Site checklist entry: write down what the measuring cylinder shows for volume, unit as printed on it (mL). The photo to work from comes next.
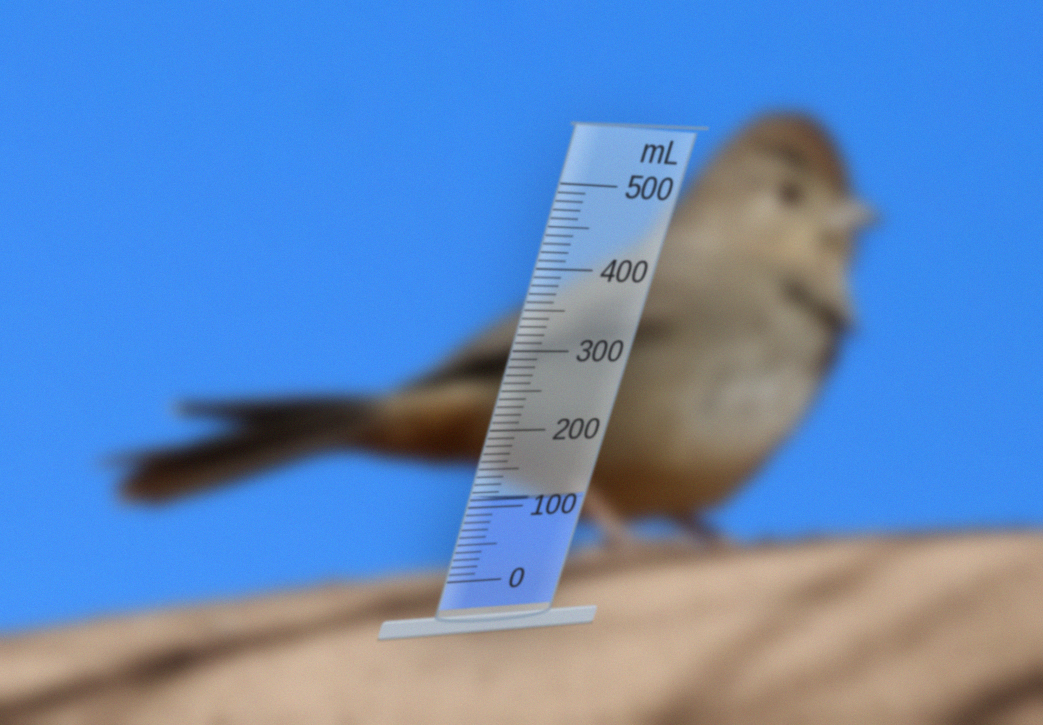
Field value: 110 mL
